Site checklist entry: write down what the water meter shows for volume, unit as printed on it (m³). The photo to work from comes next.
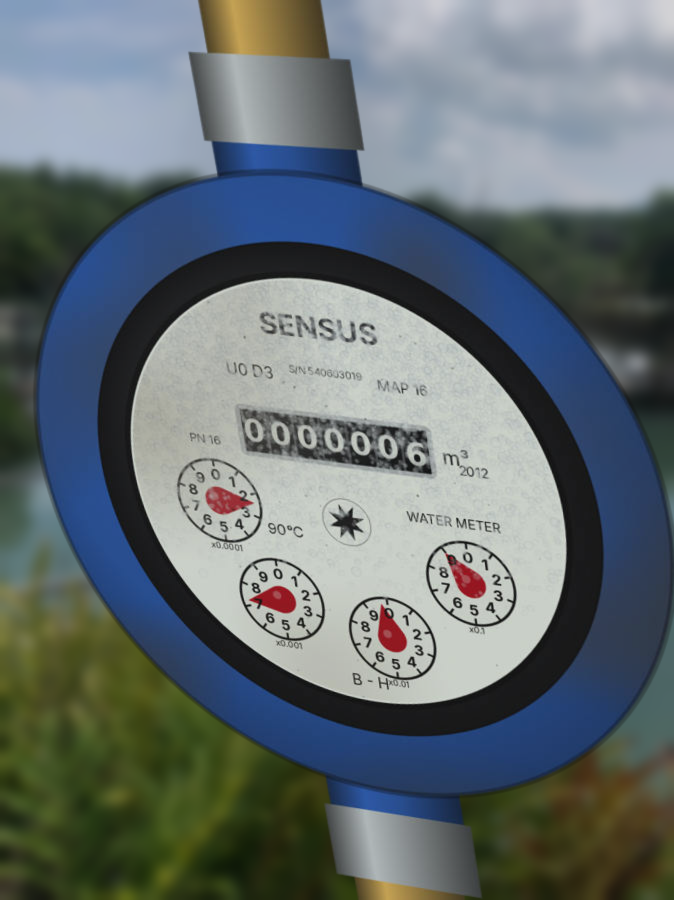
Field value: 5.8972 m³
